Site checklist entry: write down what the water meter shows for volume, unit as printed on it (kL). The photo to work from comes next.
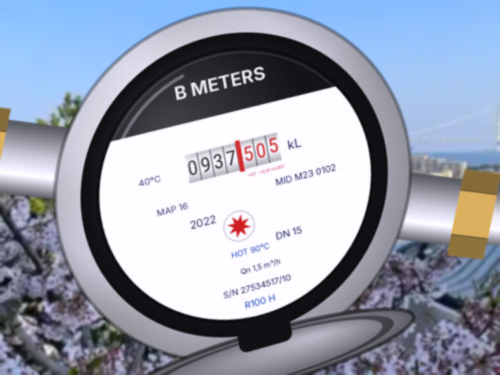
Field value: 937.505 kL
